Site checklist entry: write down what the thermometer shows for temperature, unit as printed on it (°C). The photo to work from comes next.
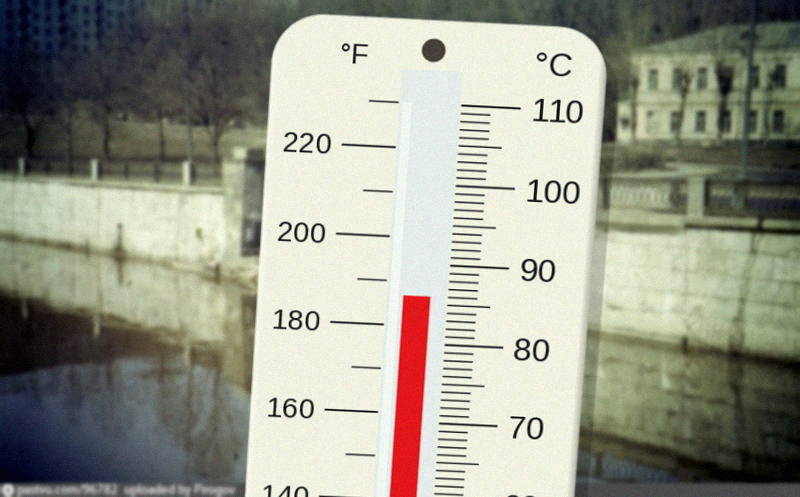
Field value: 86 °C
